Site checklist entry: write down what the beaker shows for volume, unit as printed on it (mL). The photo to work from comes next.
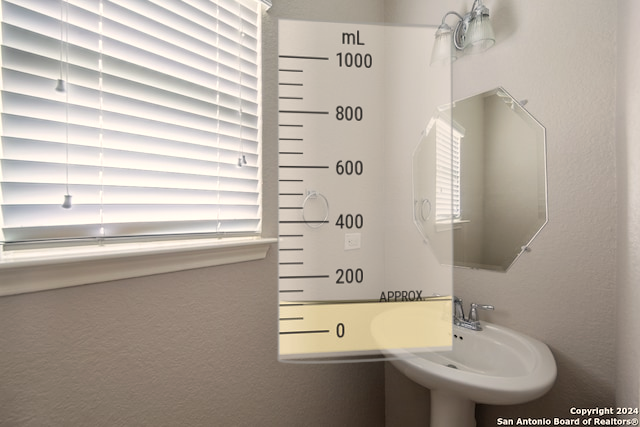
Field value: 100 mL
